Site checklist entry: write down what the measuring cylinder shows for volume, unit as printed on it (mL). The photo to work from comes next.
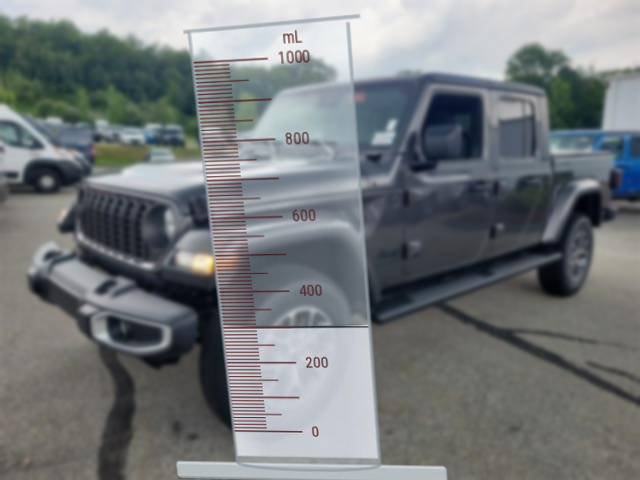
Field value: 300 mL
